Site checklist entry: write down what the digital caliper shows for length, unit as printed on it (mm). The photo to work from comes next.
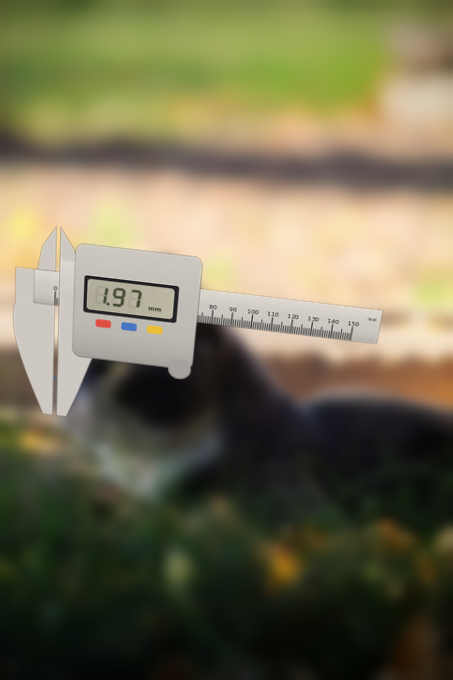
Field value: 1.97 mm
